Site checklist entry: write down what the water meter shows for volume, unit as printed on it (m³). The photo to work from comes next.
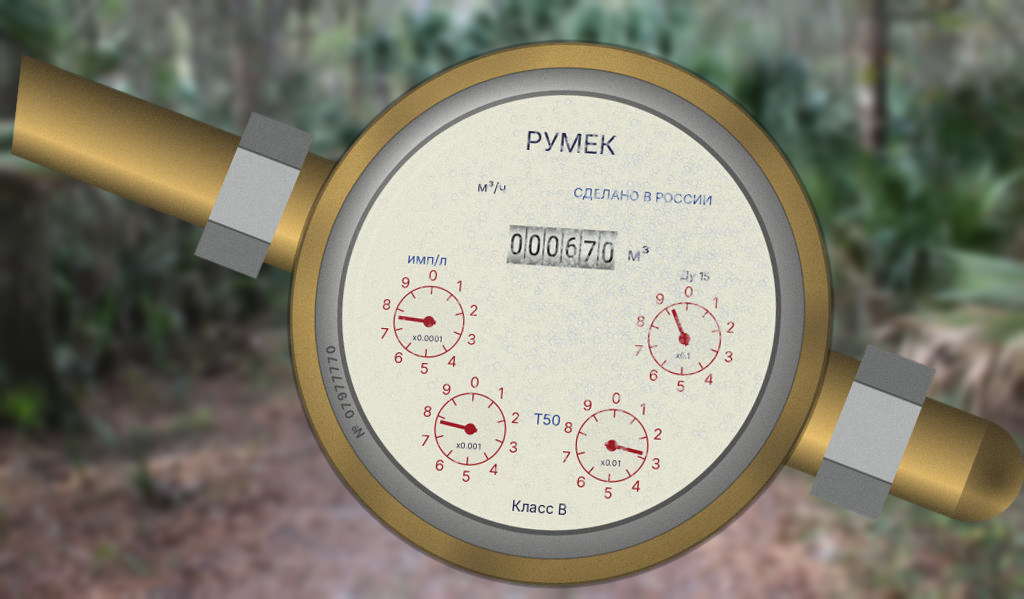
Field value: 669.9277 m³
